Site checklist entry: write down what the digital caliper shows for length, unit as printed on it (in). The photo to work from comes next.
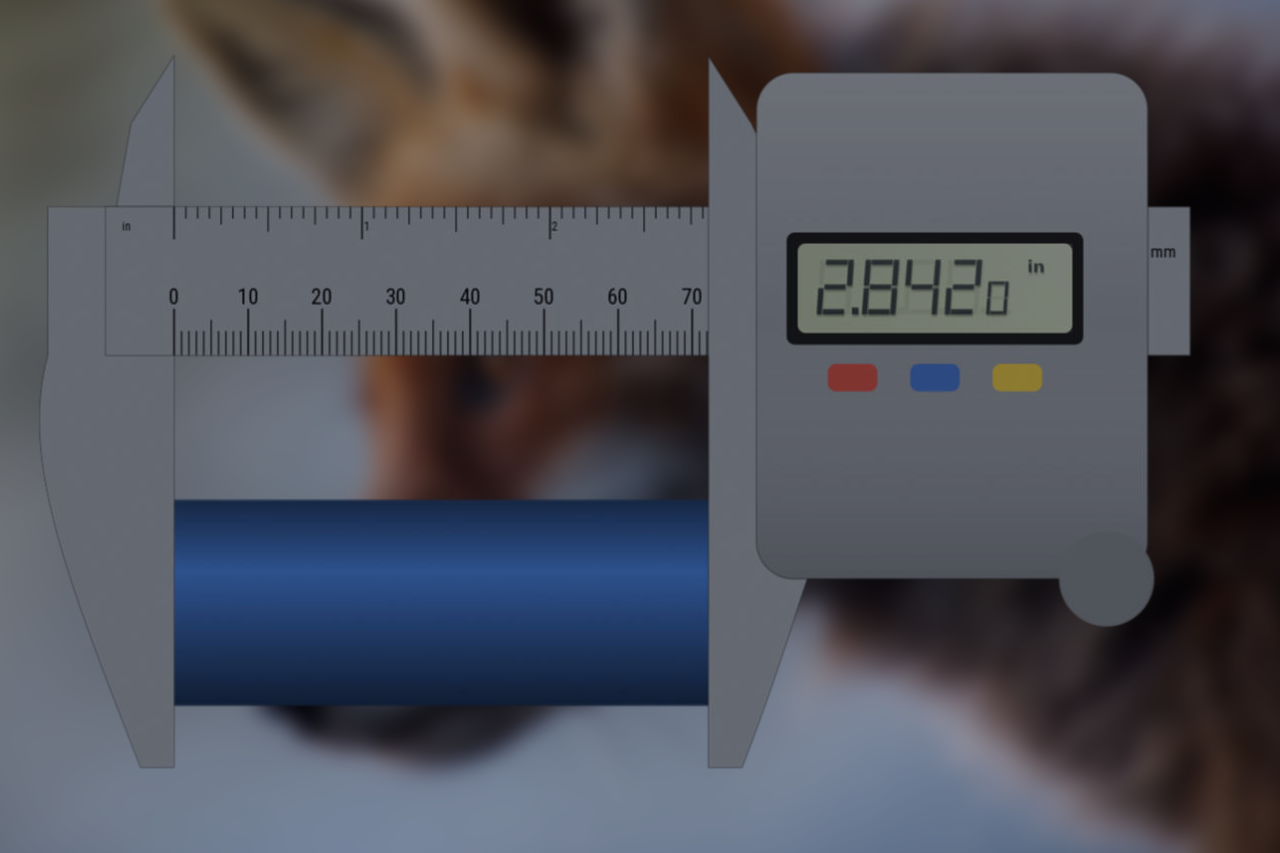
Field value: 2.8420 in
